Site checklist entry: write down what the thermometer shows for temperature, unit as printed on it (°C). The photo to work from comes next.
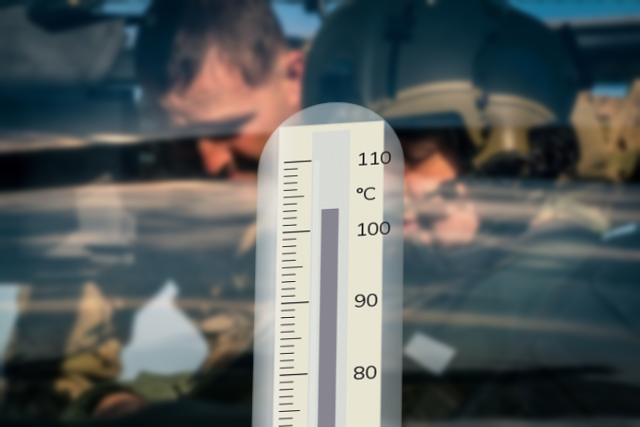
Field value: 103 °C
